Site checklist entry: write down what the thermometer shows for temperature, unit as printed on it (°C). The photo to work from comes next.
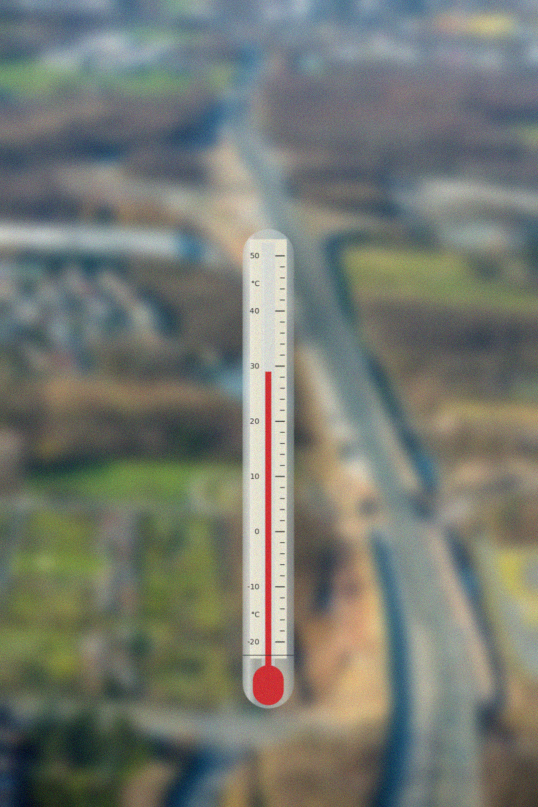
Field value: 29 °C
